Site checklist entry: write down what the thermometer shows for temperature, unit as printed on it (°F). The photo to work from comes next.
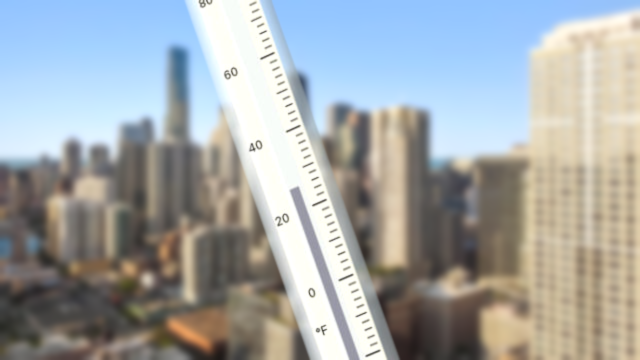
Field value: 26 °F
